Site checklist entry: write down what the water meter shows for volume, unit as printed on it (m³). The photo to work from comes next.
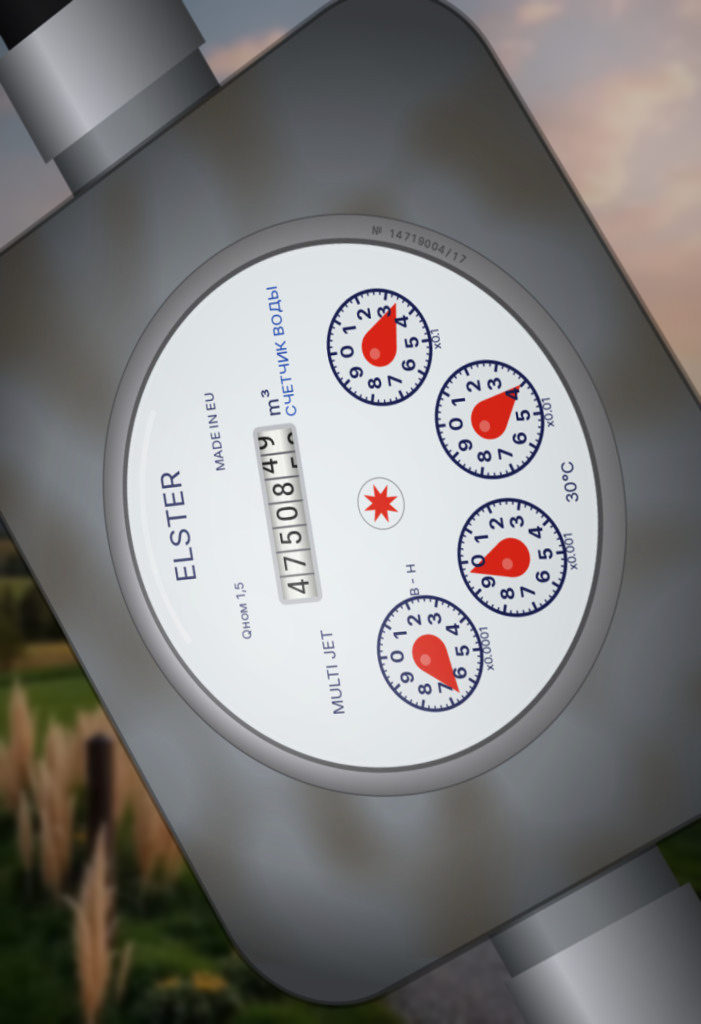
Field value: 4750849.3396 m³
